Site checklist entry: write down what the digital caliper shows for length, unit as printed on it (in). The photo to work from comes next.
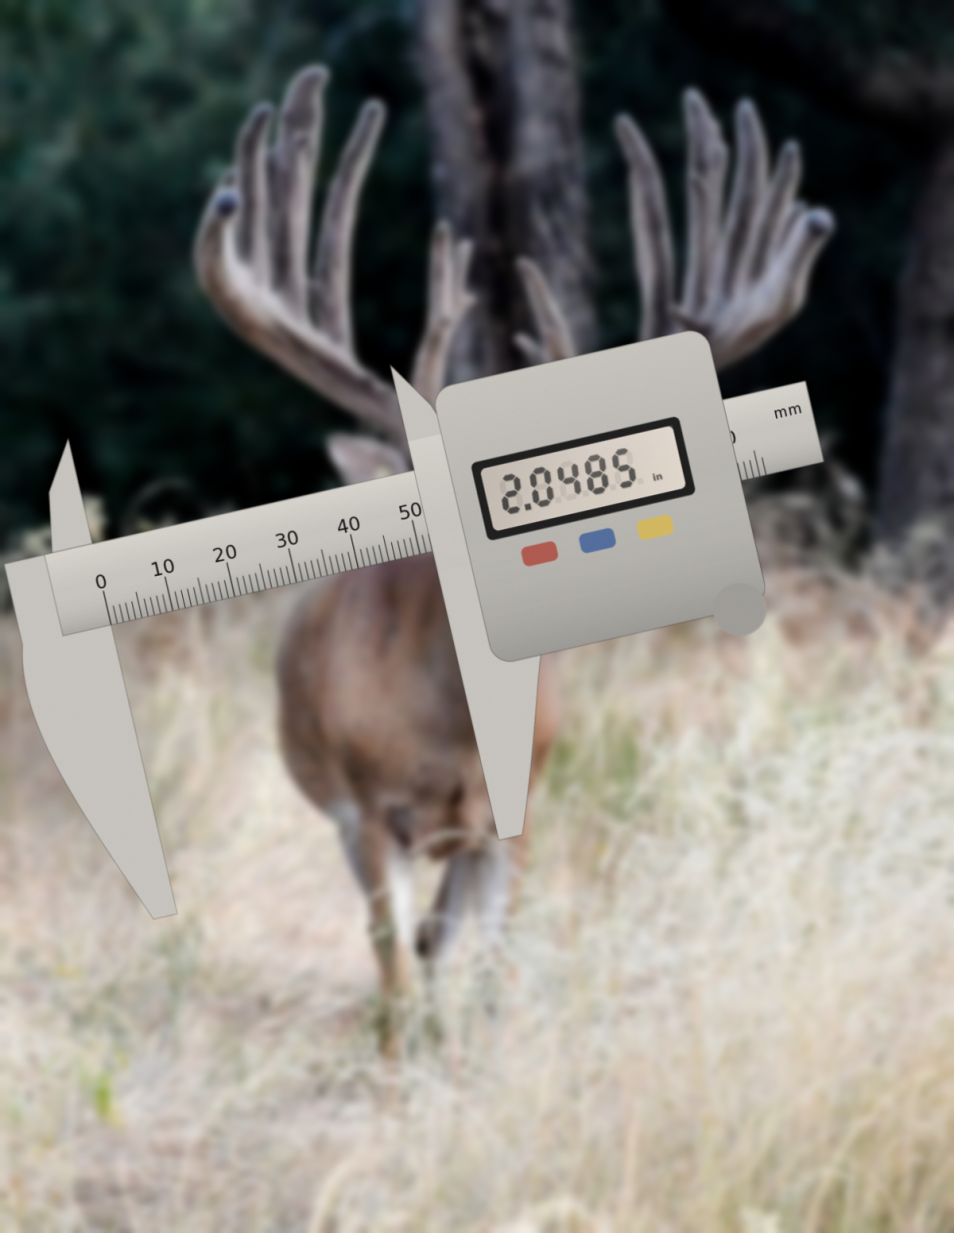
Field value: 2.0485 in
